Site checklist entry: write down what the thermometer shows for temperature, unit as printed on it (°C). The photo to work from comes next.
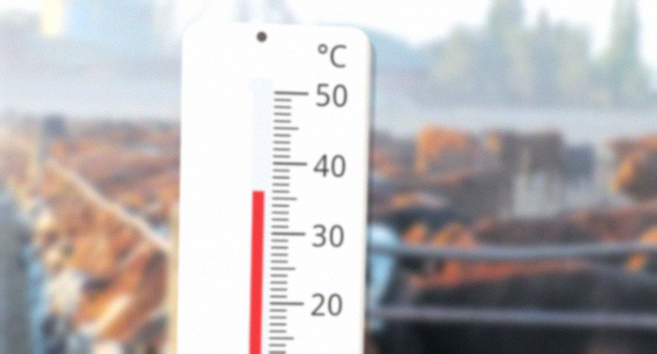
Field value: 36 °C
